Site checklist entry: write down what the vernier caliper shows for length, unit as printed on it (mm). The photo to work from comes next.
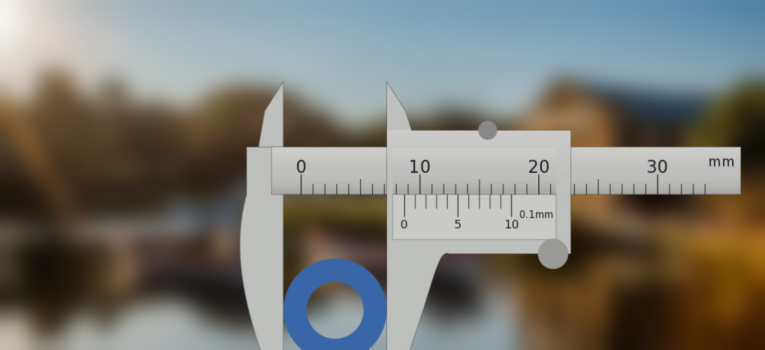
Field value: 8.7 mm
